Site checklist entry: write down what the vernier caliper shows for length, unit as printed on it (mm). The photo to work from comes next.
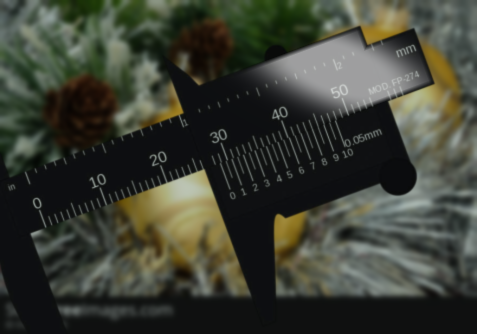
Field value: 28.8 mm
